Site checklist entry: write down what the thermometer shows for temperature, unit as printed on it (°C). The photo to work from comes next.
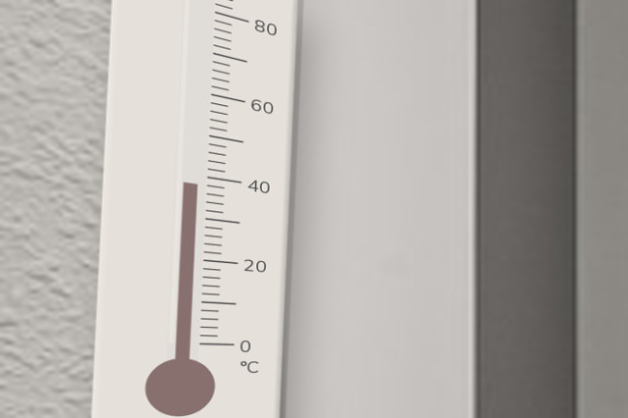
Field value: 38 °C
